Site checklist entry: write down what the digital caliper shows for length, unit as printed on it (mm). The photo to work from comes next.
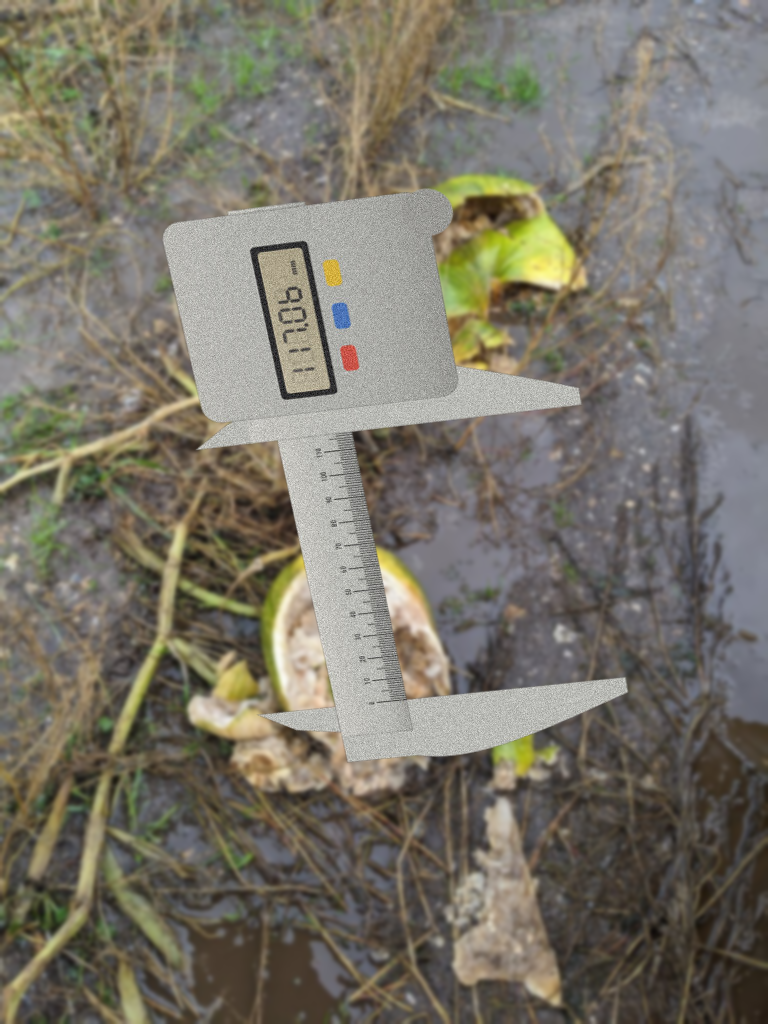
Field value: 117.06 mm
